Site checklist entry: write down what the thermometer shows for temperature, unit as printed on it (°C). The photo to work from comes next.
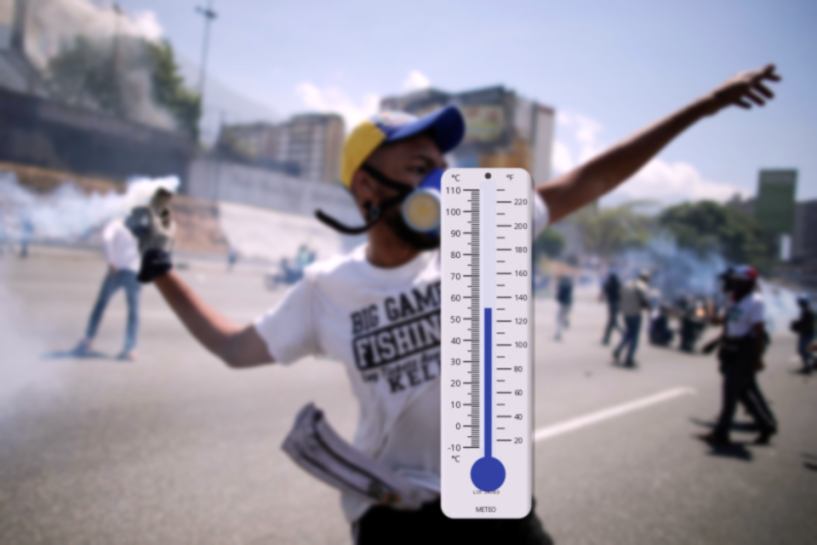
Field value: 55 °C
